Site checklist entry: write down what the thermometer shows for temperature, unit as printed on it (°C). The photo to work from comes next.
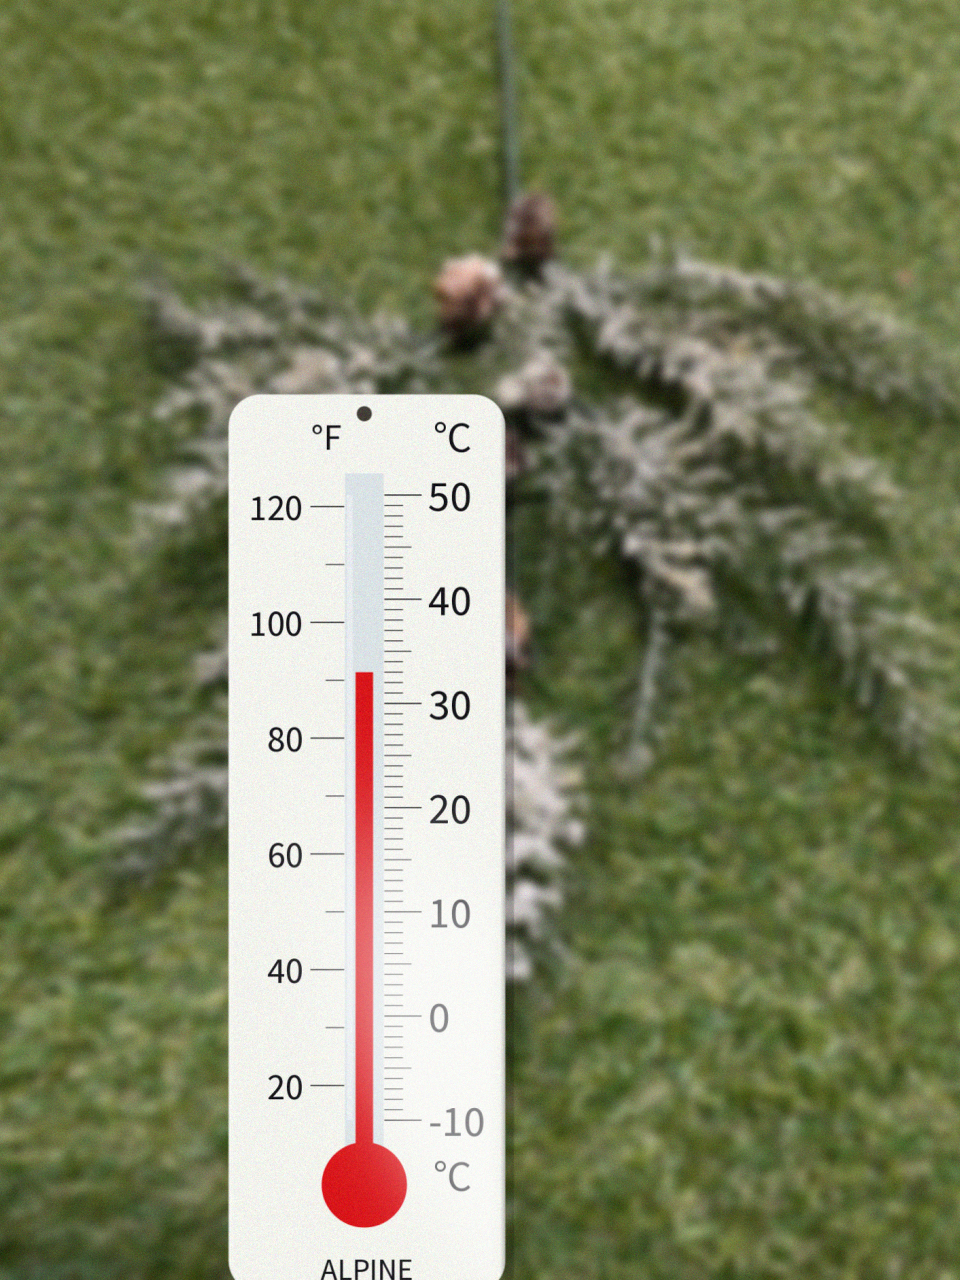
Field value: 33 °C
